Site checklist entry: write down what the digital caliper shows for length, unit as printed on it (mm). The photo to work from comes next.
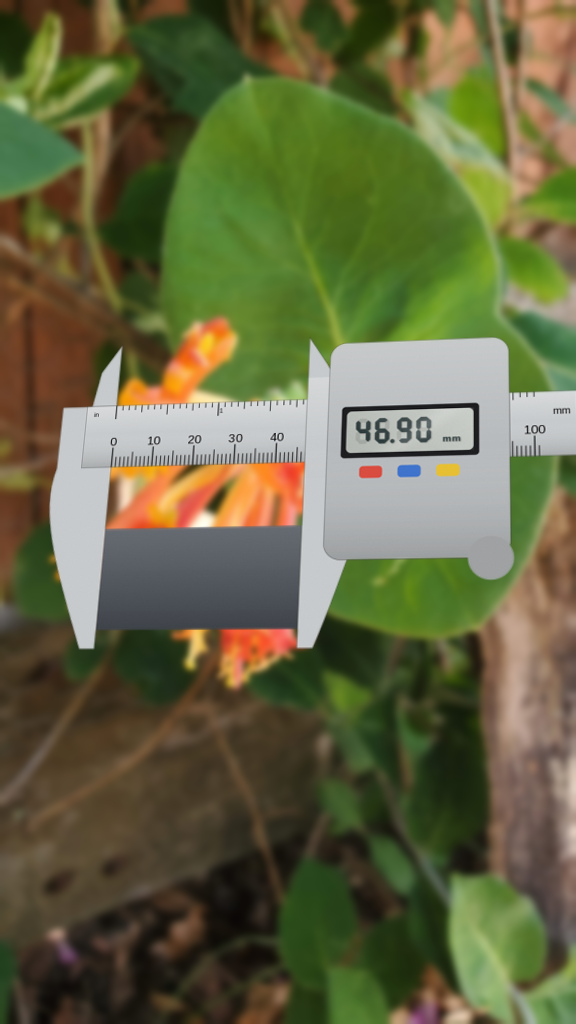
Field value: 46.90 mm
